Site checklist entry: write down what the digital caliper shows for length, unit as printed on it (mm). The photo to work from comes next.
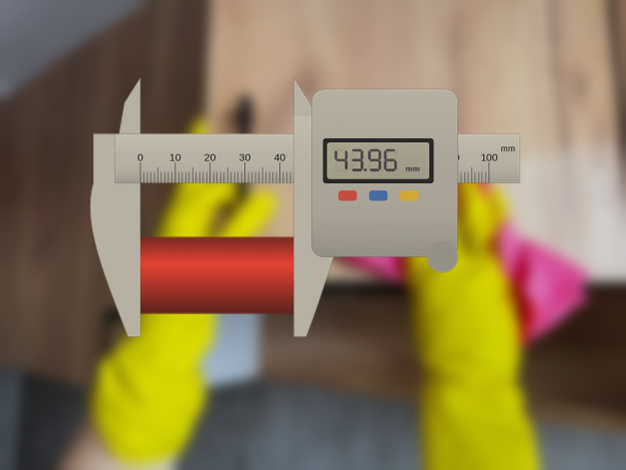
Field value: 43.96 mm
